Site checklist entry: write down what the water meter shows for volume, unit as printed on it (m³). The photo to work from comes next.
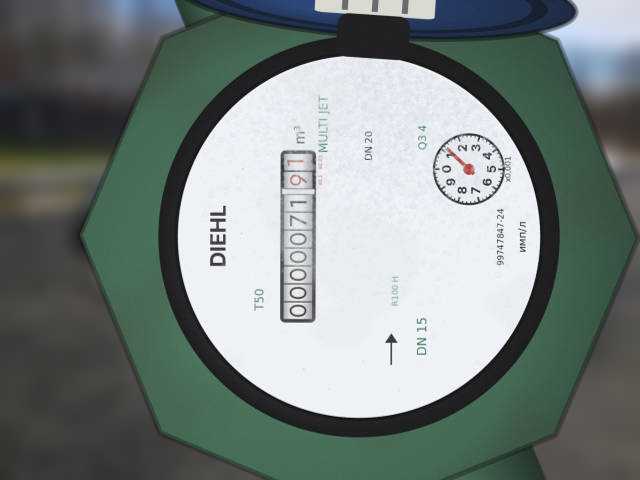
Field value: 71.911 m³
